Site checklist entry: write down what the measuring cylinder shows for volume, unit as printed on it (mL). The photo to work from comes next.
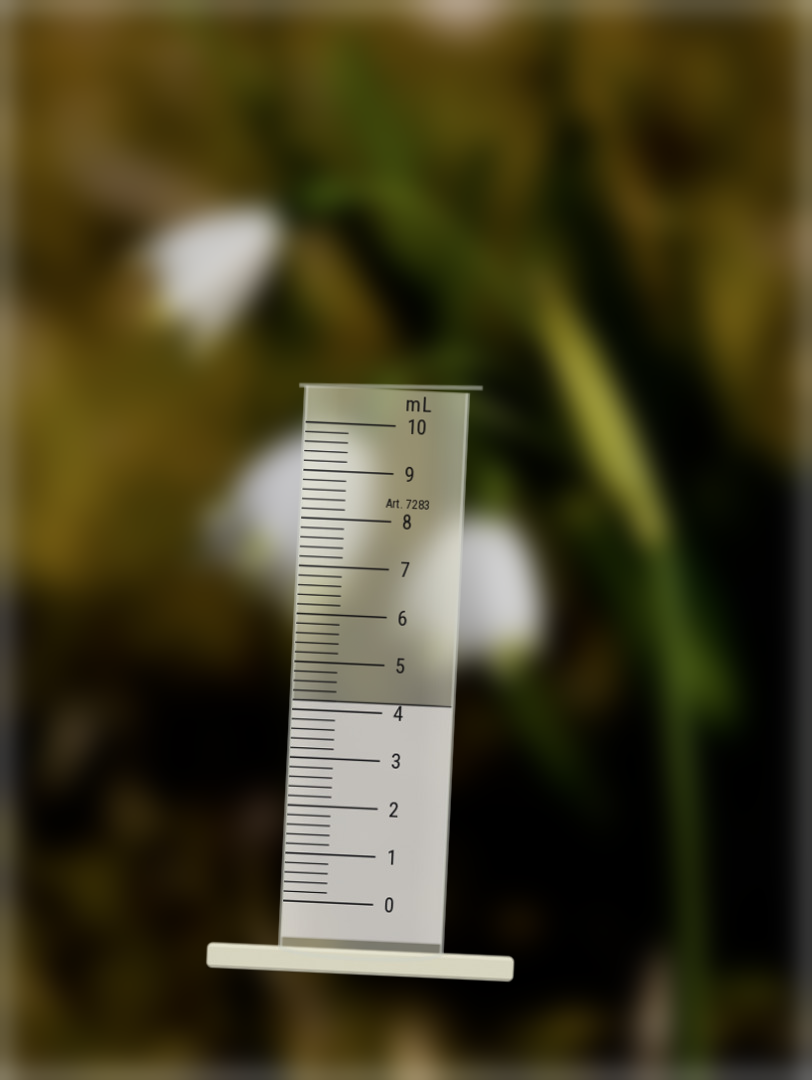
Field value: 4.2 mL
